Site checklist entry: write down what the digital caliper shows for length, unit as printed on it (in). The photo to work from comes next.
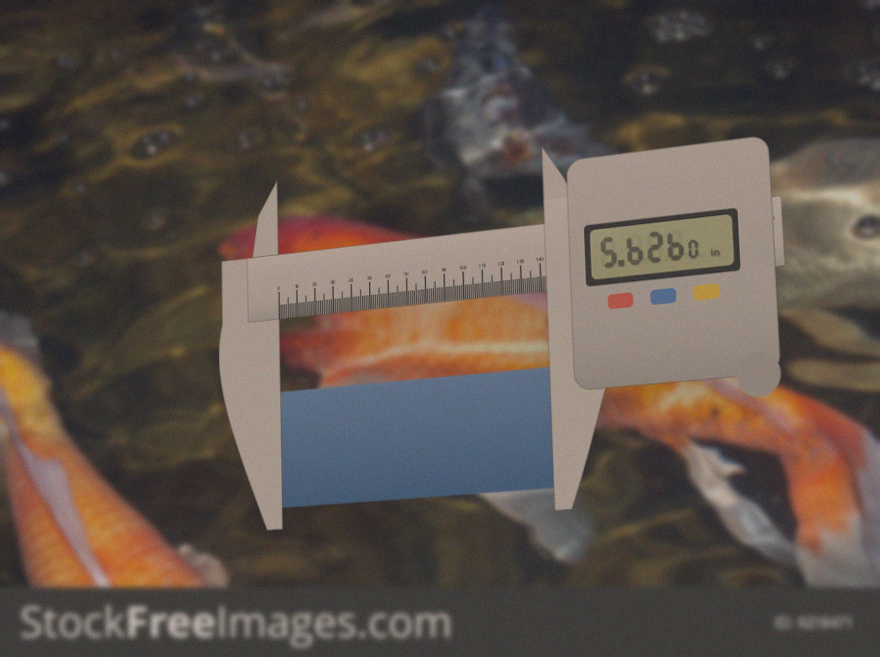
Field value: 5.6260 in
